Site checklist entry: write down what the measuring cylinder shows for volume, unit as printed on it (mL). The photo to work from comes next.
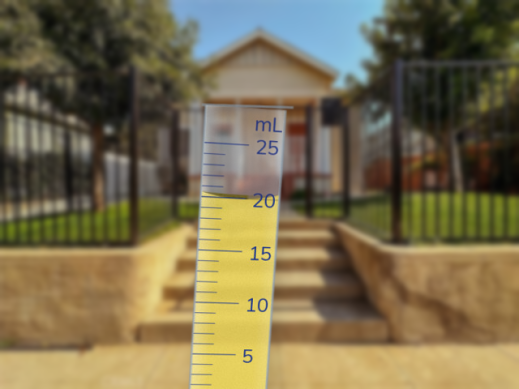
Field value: 20 mL
